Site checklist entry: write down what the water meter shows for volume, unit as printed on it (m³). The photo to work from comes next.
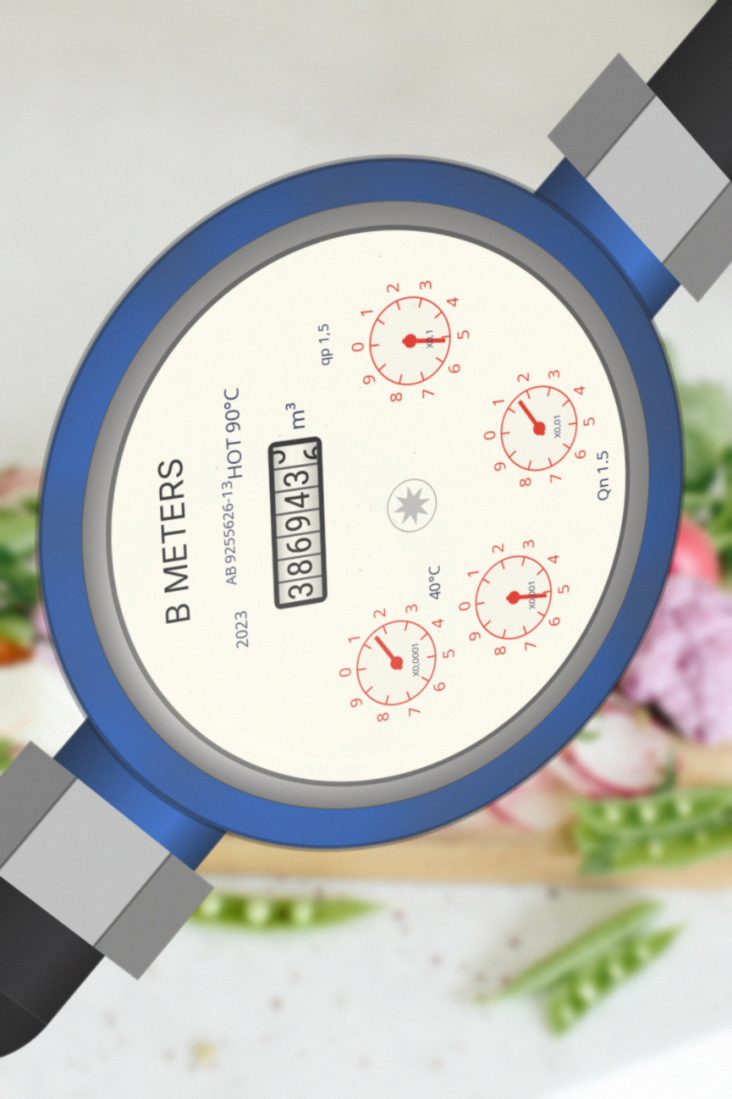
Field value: 3869435.5151 m³
